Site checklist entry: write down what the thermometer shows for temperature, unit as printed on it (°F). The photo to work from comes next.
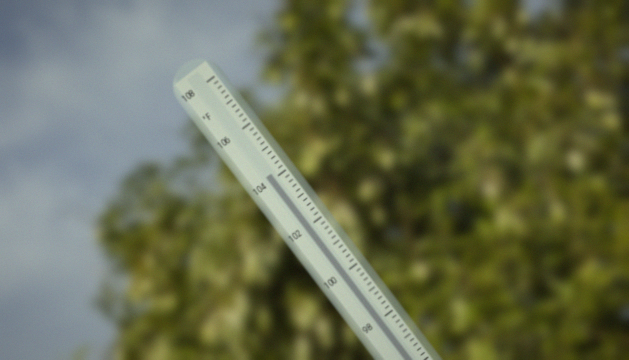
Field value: 104.2 °F
